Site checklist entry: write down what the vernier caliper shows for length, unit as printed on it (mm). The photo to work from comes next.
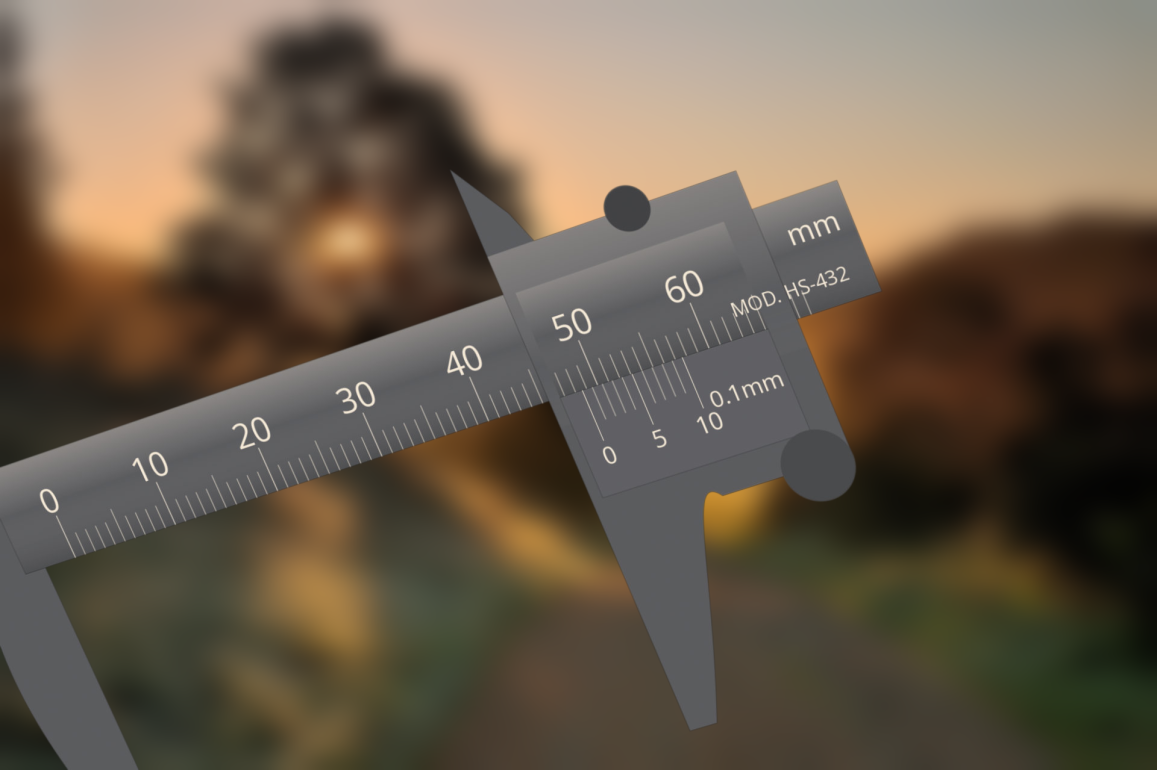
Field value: 48.6 mm
